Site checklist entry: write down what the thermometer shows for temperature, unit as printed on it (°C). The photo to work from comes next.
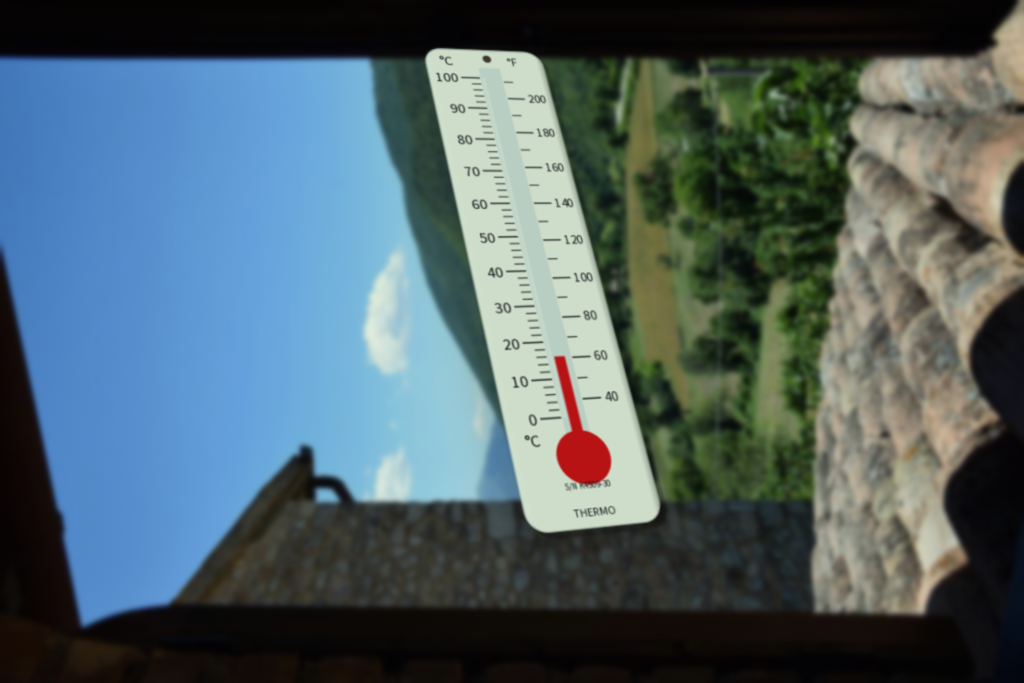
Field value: 16 °C
